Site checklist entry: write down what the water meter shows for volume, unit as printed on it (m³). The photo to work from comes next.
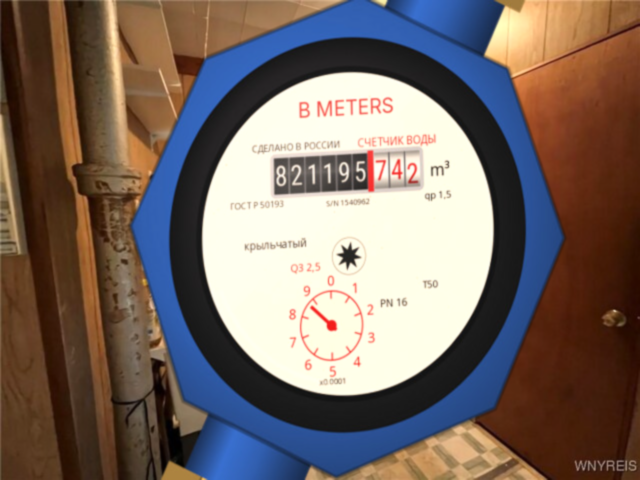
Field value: 821195.7418 m³
